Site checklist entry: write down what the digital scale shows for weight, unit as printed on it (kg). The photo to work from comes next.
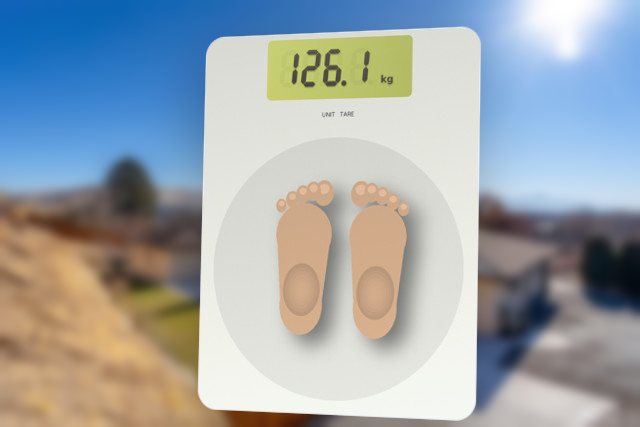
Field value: 126.1 kg
